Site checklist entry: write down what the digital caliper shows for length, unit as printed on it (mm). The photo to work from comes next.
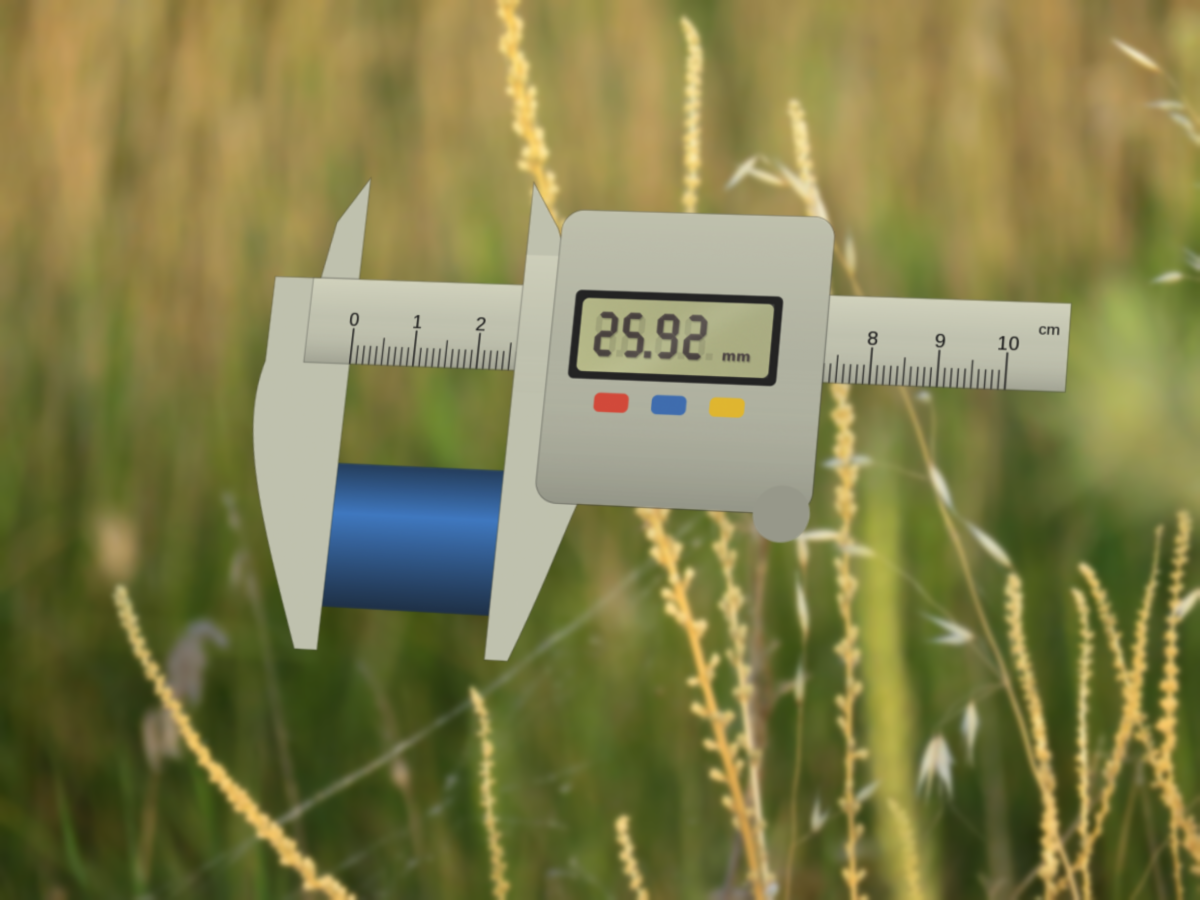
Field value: 25.92 mm
